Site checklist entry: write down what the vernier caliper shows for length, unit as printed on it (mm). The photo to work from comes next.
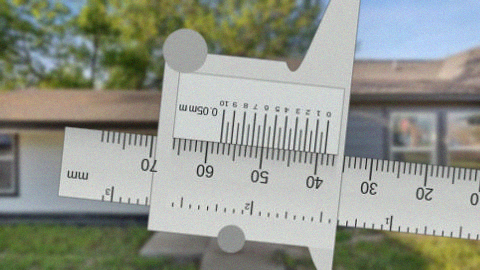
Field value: 38.6 mm
